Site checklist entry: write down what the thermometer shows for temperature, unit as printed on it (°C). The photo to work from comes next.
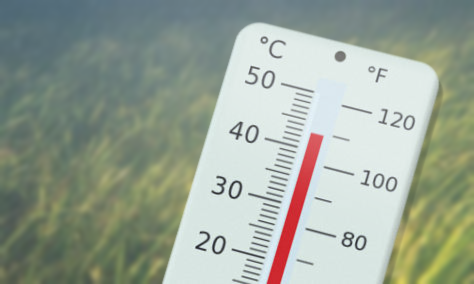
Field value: 43 °C
